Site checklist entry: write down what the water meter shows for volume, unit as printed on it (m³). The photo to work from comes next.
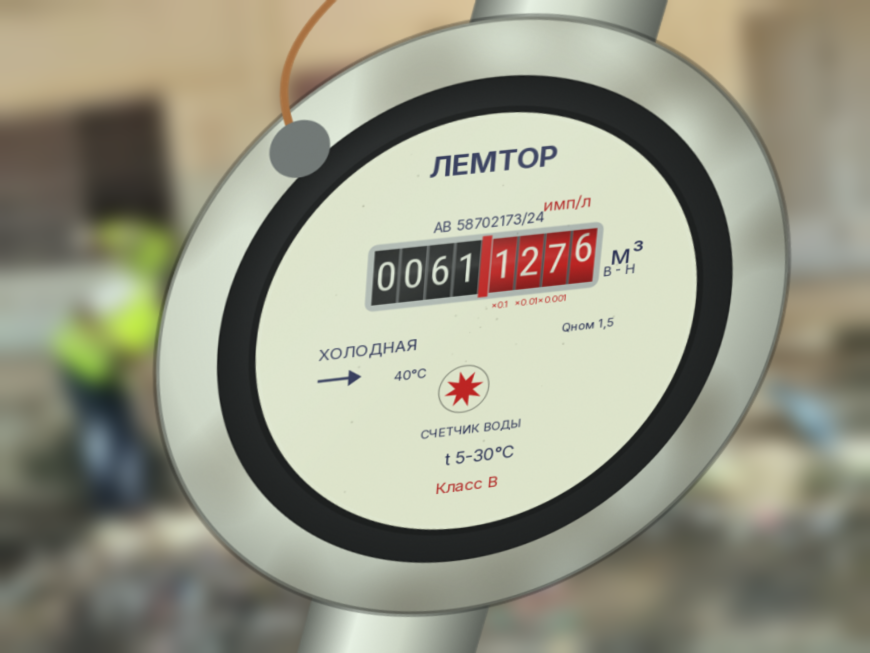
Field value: 61.1276 m³
